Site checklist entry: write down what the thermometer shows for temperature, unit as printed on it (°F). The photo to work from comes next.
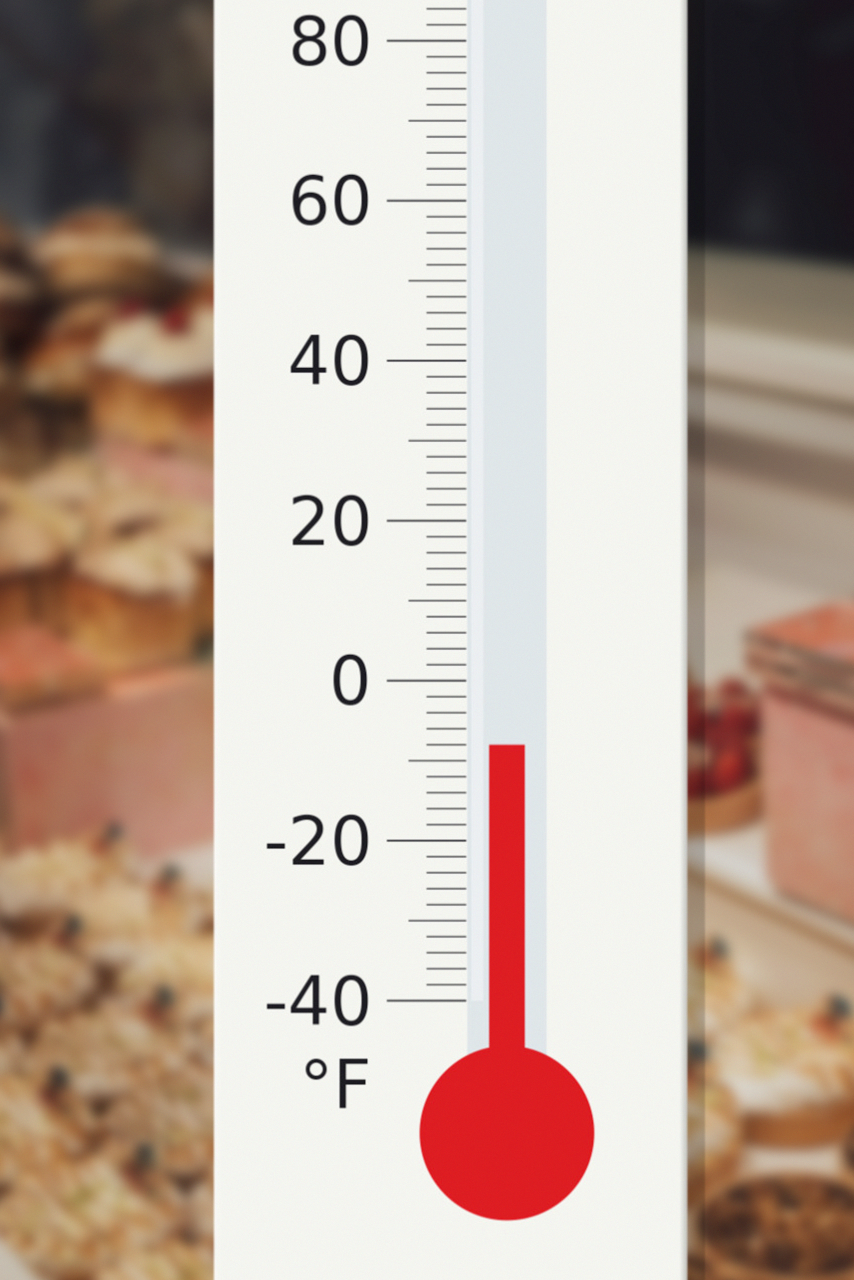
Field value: -8 °F
